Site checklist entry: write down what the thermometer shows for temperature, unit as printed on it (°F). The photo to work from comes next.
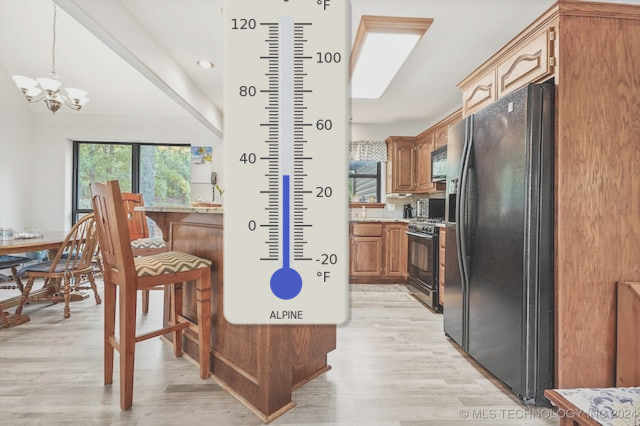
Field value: 30 °F
